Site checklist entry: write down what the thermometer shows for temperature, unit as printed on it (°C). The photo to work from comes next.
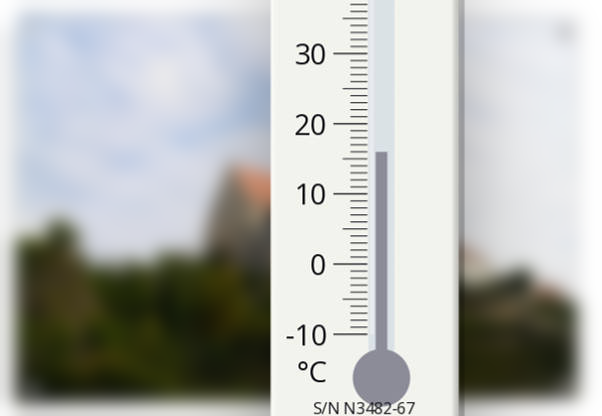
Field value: 16 °C
